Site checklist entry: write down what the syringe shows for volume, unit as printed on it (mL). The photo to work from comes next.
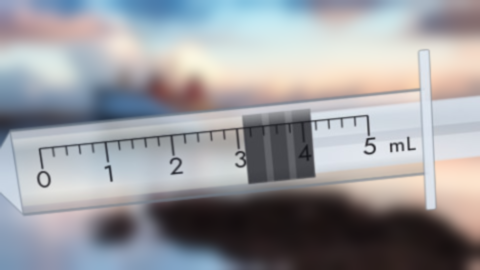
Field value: 3.1 mL
